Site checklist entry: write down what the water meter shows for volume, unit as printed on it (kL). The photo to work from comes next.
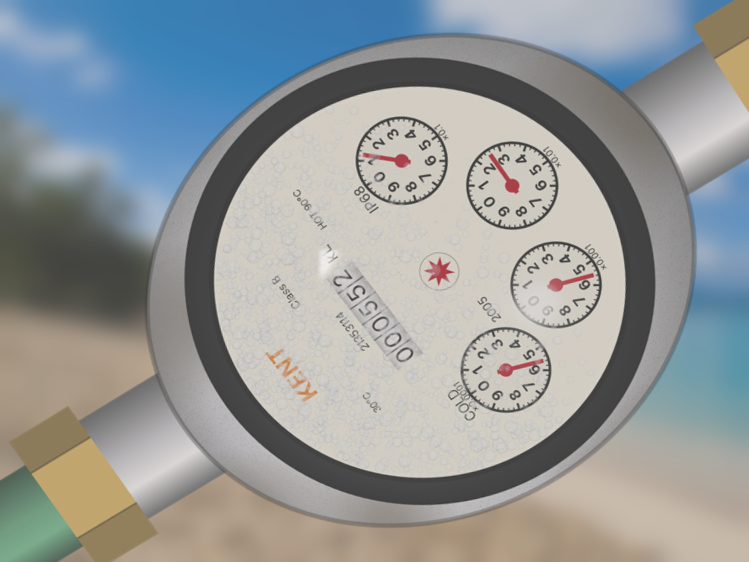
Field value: 552.1255 kL
